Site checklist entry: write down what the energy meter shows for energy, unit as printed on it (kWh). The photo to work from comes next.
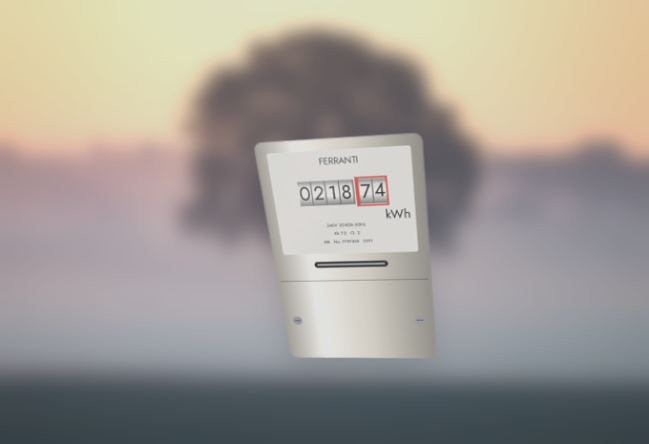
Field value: 218.74 kWh
